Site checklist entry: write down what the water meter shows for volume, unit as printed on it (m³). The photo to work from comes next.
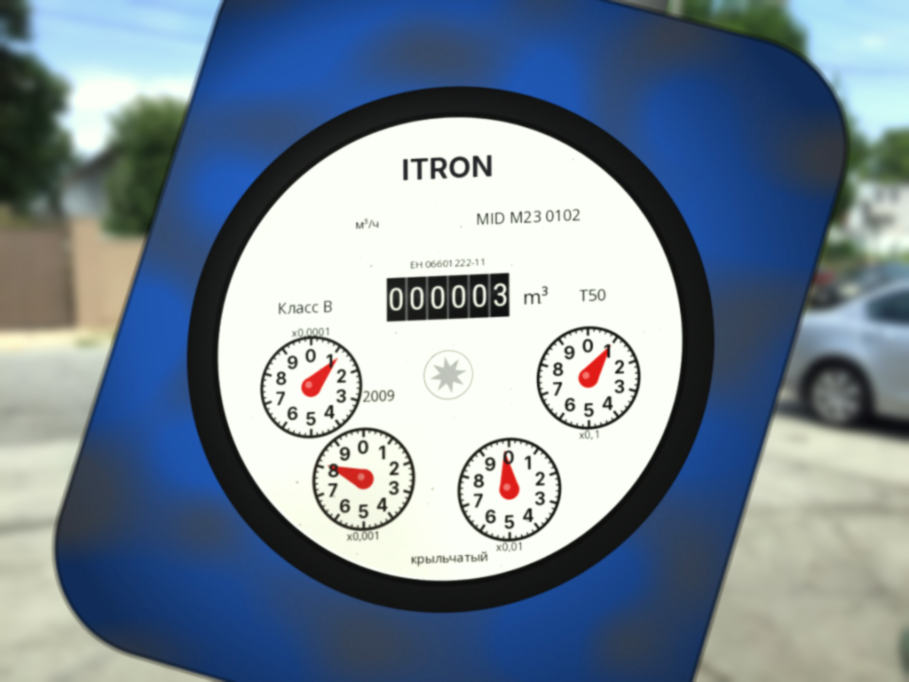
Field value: 3.0981 m³
